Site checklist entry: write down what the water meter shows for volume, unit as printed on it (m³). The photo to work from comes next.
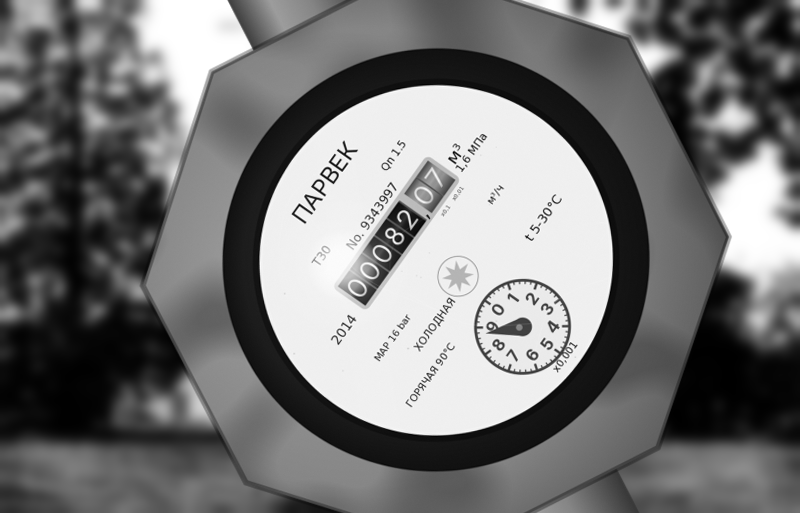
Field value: 82.078 m³
